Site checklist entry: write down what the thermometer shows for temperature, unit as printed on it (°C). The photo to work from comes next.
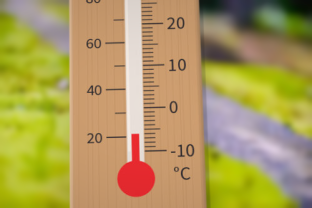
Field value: -6 °C
